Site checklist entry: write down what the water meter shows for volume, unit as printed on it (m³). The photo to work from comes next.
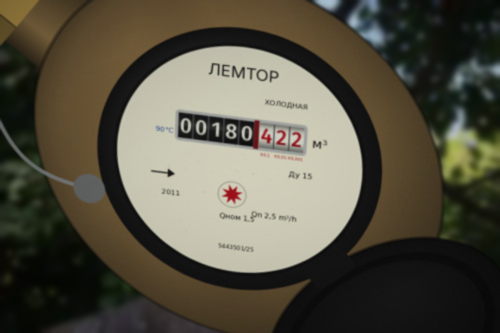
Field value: 180.422 m³
